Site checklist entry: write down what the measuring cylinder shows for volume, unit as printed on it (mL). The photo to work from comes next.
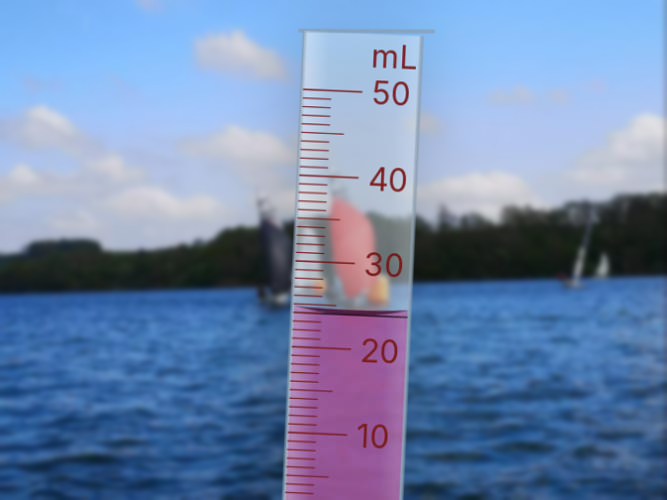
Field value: 24 mL
